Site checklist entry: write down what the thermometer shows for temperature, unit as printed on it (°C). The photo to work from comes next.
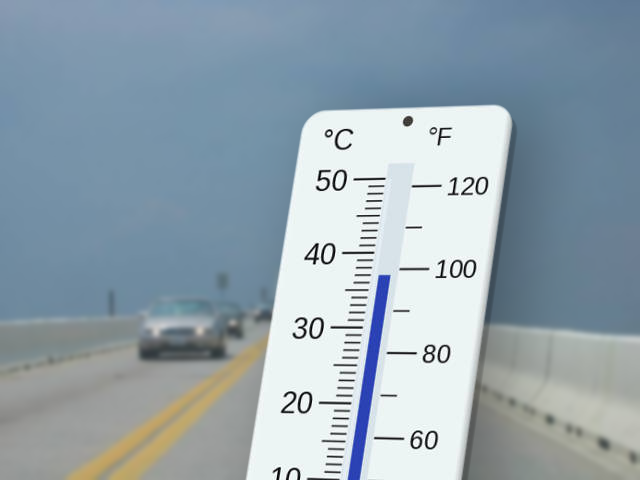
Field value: 37 °C
